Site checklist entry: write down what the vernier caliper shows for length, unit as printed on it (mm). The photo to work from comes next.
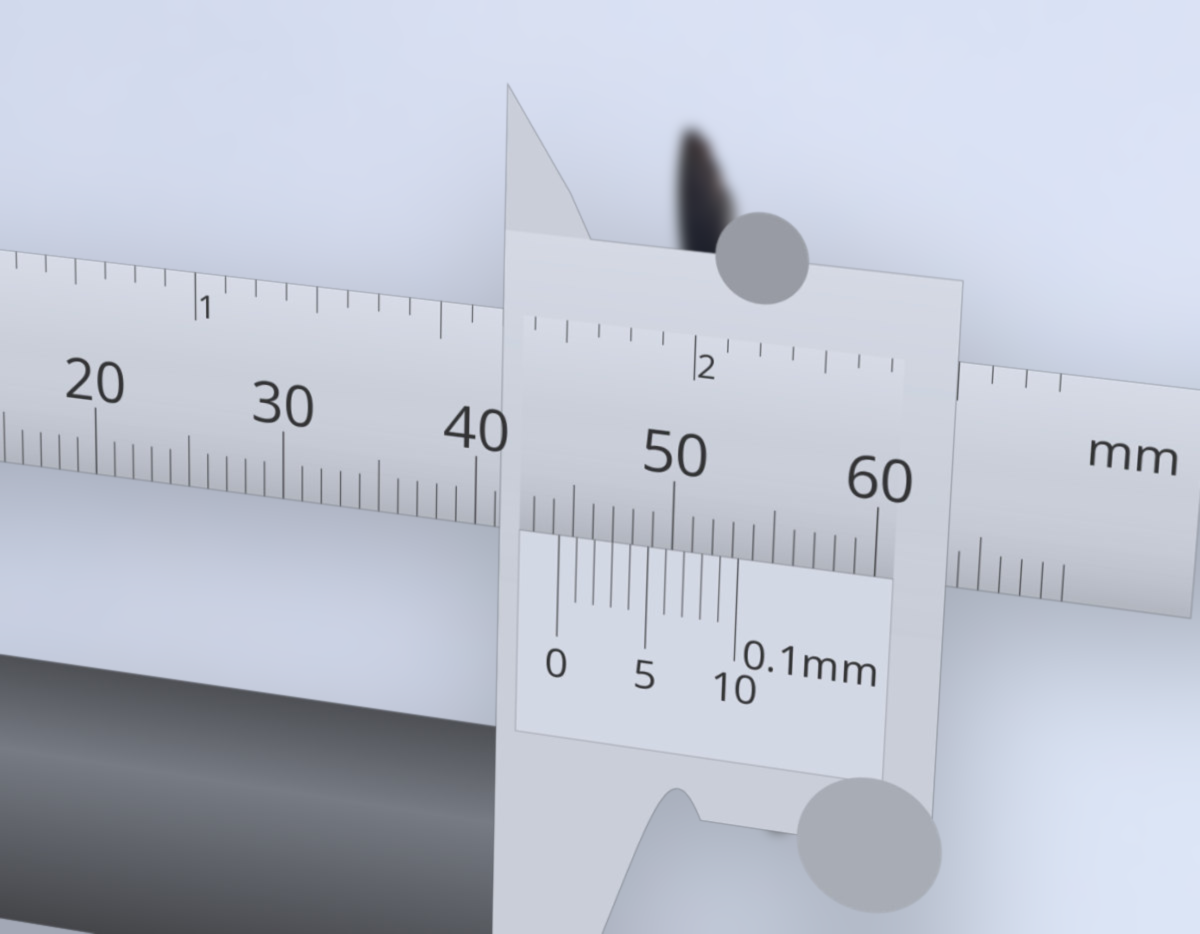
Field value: 44.3 mm
